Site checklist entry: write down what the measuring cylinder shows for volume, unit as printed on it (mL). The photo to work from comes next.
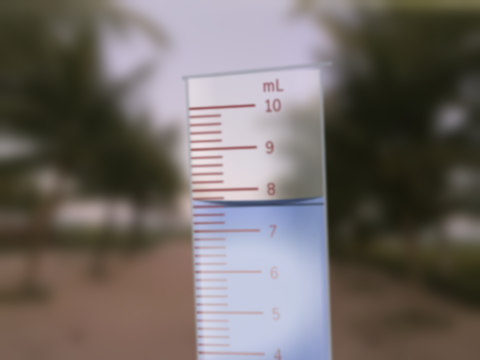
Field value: 7.6 mL
